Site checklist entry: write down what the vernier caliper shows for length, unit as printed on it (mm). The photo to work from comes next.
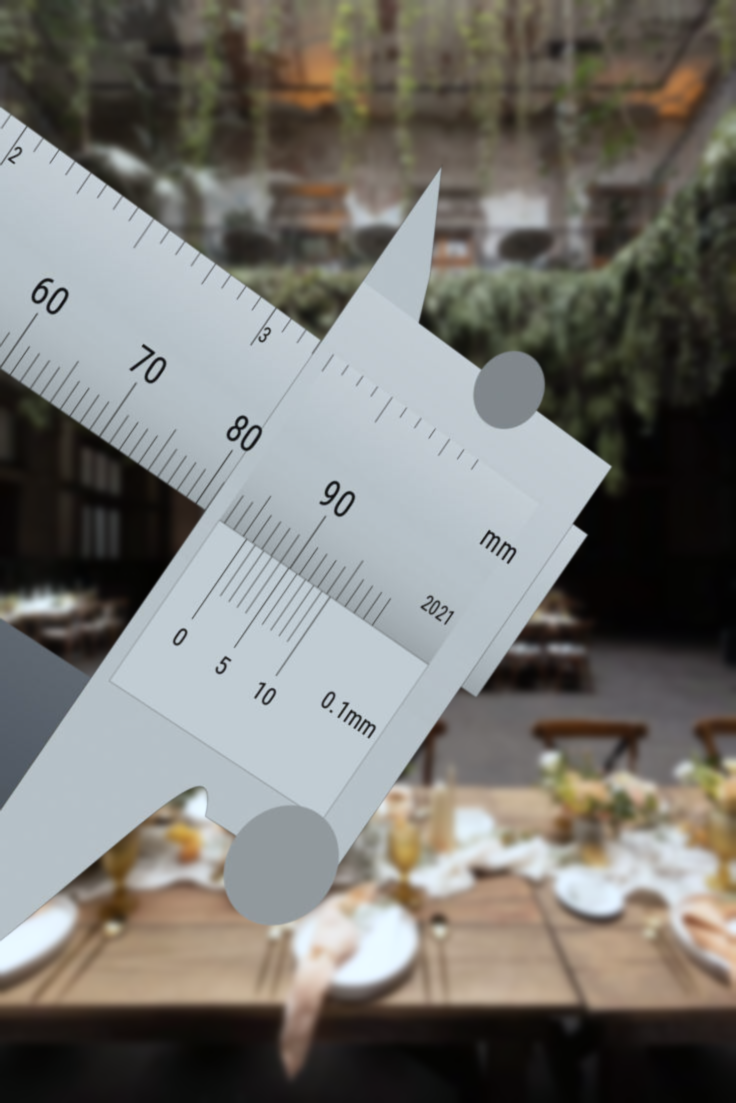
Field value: 85.4 mm
